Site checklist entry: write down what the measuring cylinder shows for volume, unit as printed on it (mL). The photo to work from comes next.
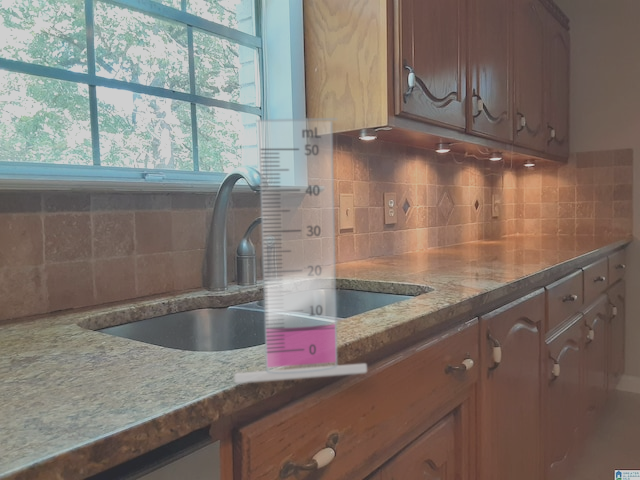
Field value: 5 mL
